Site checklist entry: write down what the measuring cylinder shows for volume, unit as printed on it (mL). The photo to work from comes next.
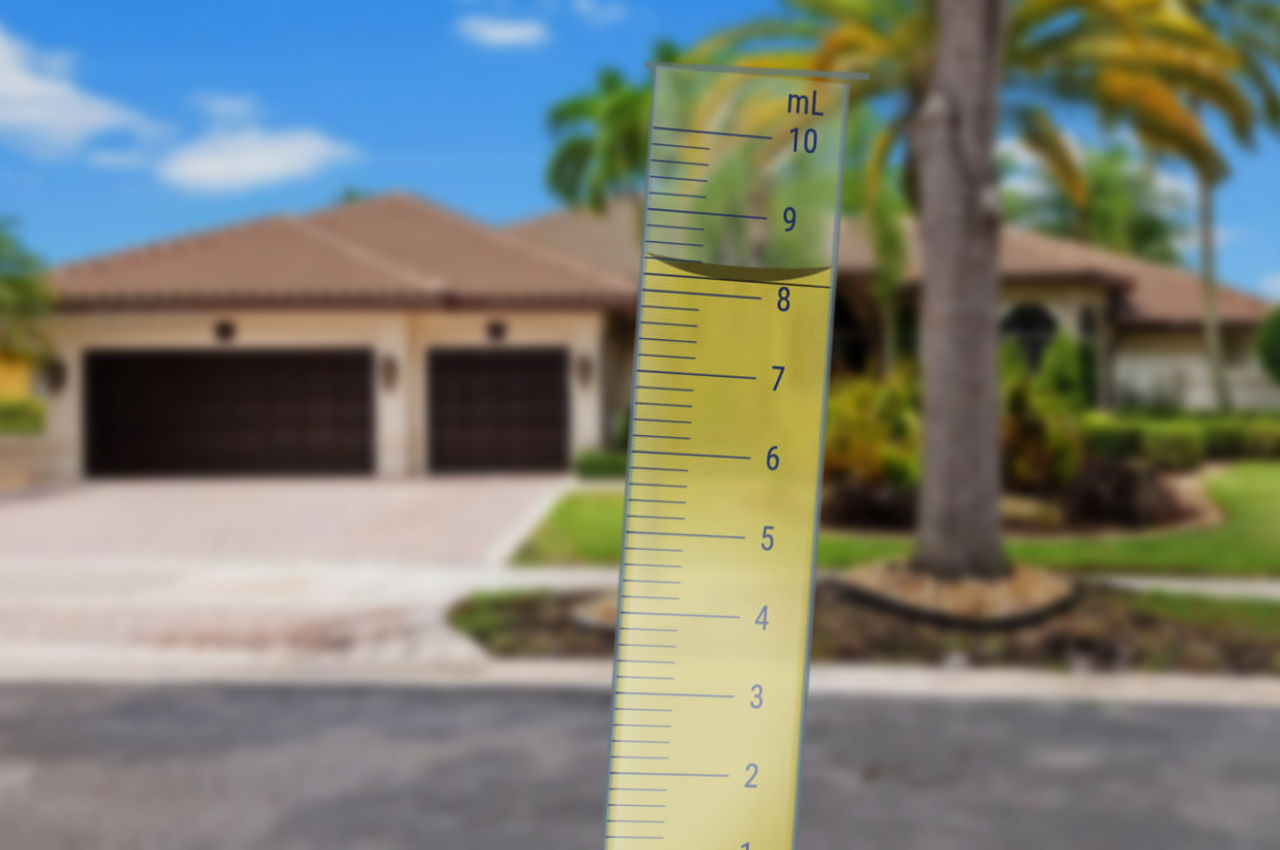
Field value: 8.2 mL
